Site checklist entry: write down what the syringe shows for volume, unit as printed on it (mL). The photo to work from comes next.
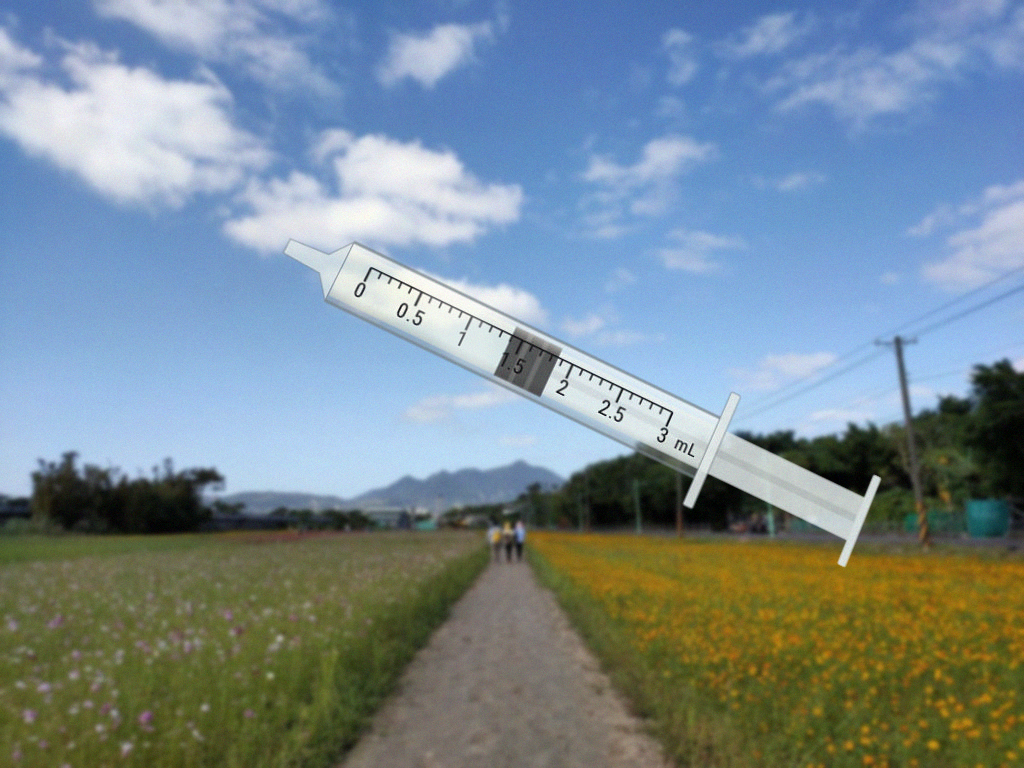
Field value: 1.4 mL
